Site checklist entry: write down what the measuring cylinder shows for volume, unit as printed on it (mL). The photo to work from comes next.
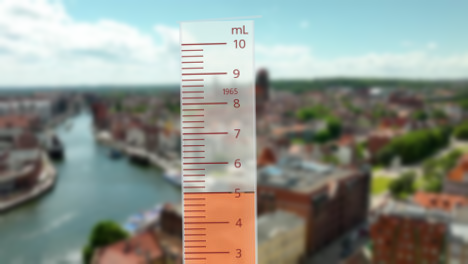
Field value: 5 mL
